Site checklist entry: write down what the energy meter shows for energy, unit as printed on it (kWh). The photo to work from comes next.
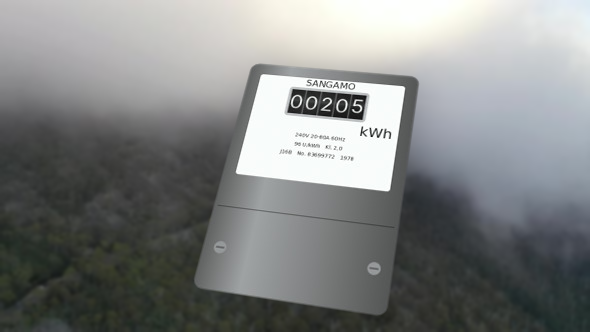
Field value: 205 kWh
